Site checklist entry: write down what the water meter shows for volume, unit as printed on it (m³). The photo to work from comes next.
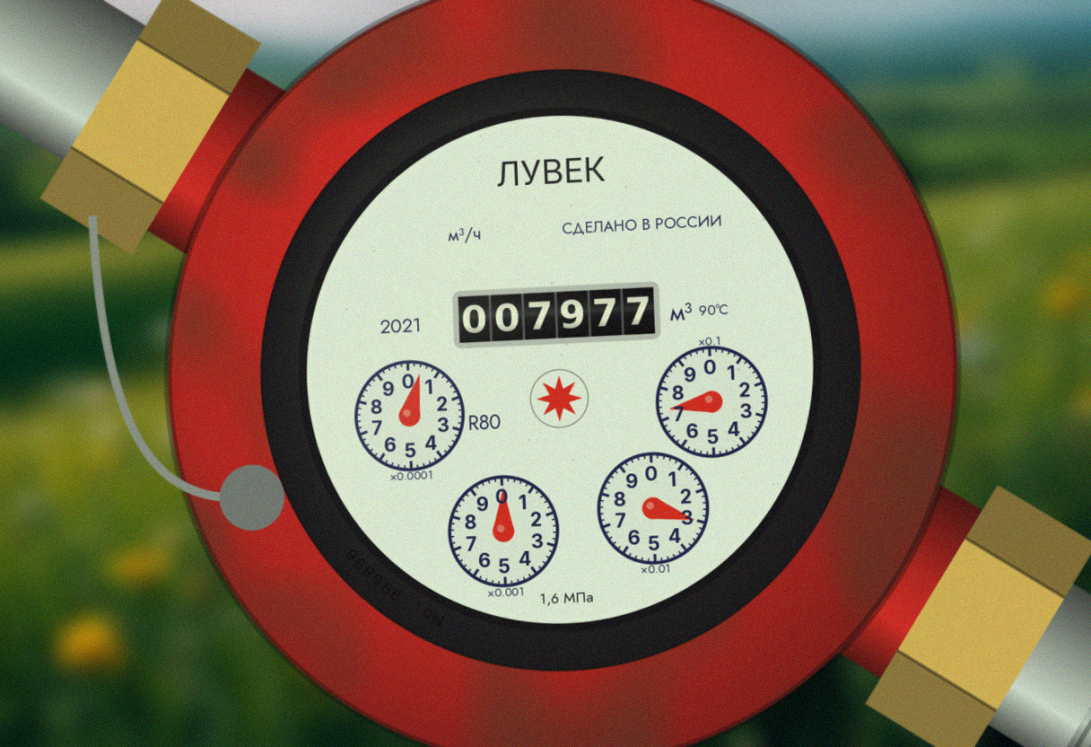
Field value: 7977.7300 m³
